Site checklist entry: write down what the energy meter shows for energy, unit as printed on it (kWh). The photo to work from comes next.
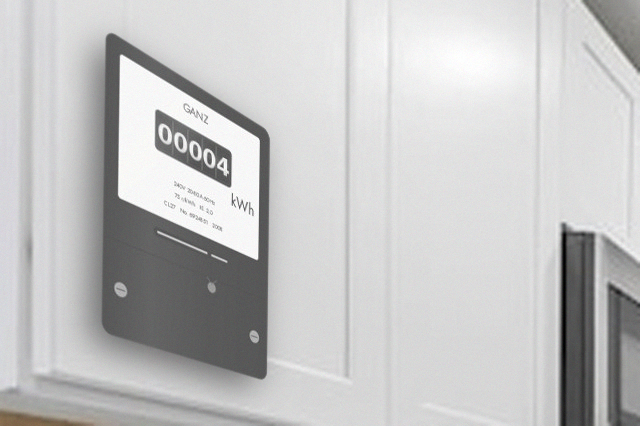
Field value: 4 kWh
